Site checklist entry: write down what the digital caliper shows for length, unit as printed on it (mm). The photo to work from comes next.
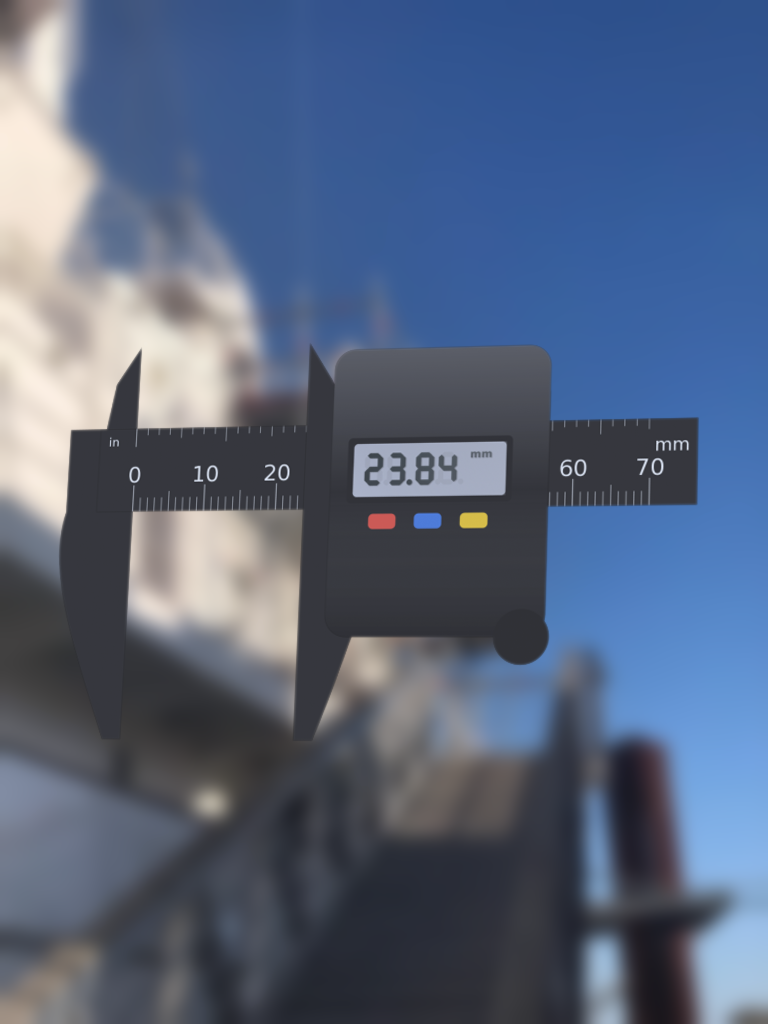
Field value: 23.84 mm
